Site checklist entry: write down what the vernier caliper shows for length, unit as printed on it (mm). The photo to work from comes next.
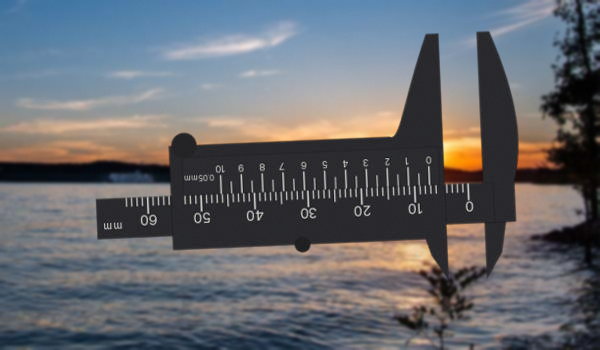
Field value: 7.2 mm
